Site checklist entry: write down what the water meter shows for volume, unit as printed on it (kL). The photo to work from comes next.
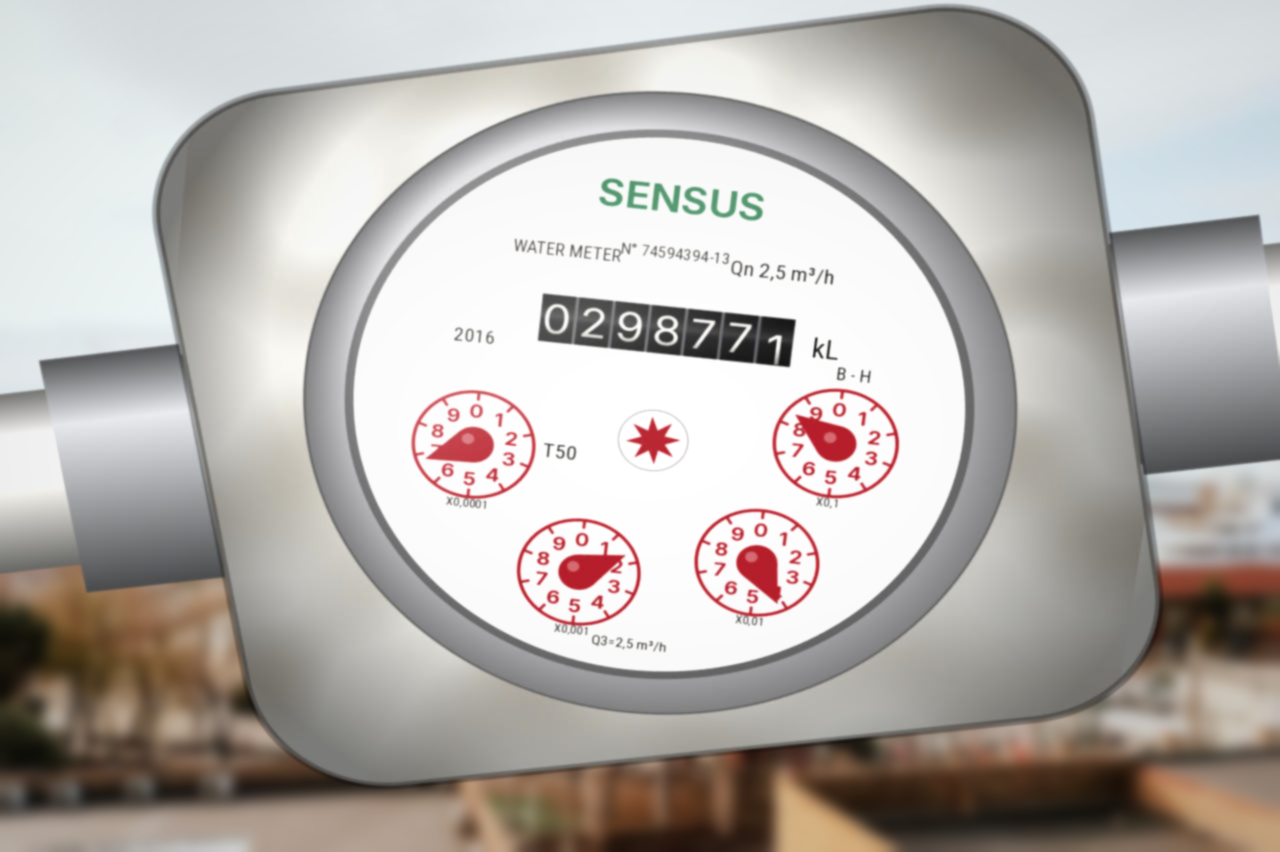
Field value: 298770.8416 kL
